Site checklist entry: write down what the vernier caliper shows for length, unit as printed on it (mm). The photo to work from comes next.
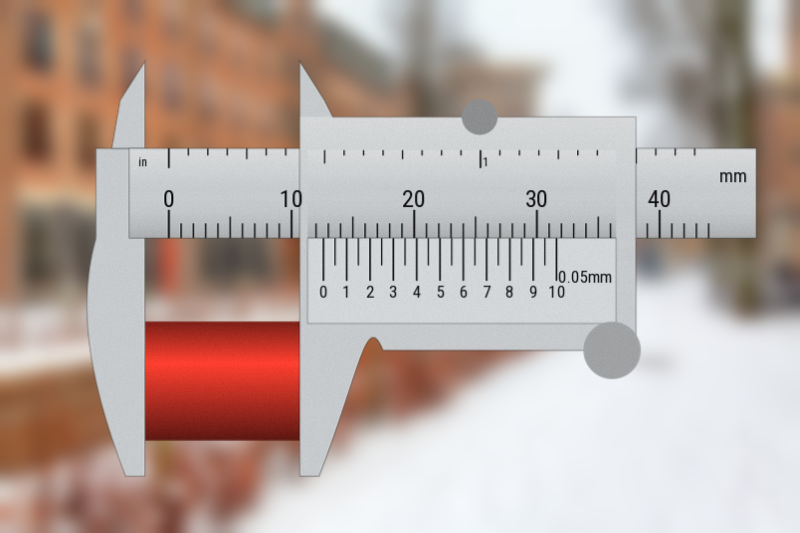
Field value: 12.6 mm
